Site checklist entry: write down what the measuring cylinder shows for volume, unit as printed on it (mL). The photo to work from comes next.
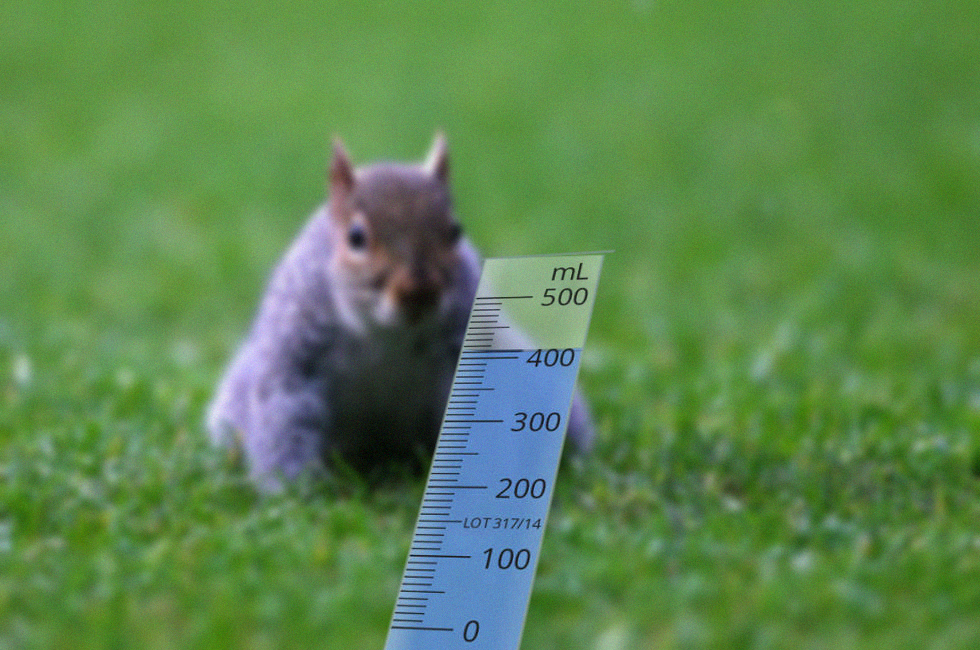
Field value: 410 mL
